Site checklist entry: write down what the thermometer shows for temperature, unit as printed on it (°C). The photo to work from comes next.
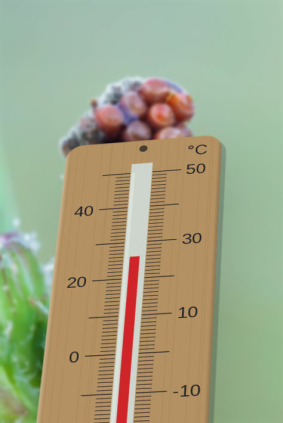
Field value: 26 °C
